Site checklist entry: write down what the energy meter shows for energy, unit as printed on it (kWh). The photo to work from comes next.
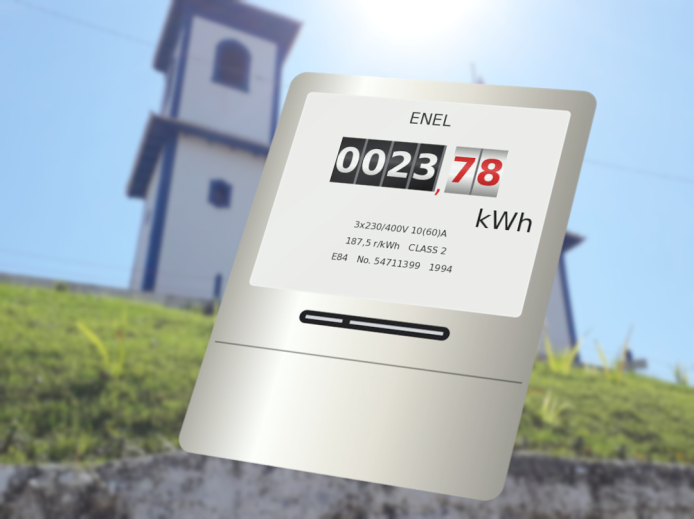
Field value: 23.78 kWh
